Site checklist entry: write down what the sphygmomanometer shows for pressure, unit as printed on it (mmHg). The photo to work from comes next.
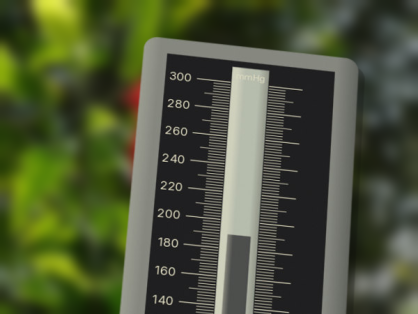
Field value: 190 mmHg
